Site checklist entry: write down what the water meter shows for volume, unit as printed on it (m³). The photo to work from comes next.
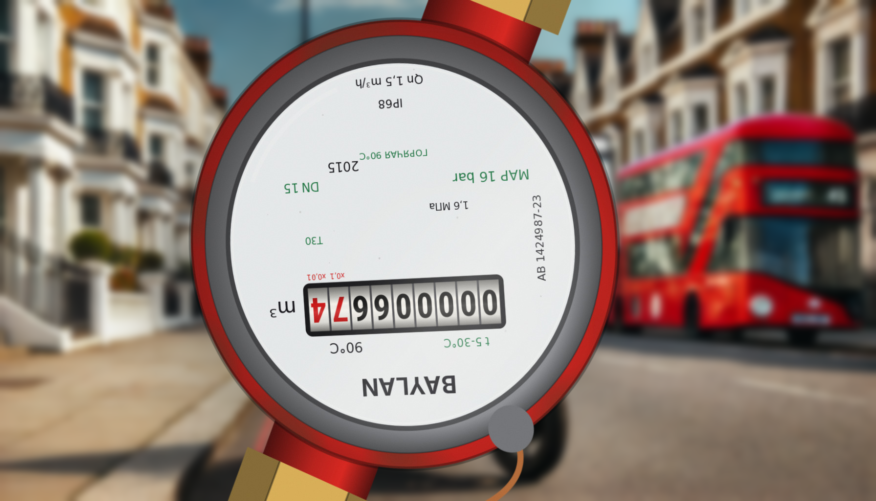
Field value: 66.74 m³
